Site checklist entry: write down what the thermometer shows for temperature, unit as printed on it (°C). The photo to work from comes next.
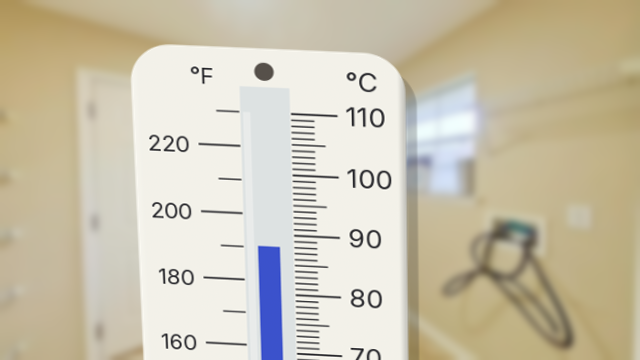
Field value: 88 °C
